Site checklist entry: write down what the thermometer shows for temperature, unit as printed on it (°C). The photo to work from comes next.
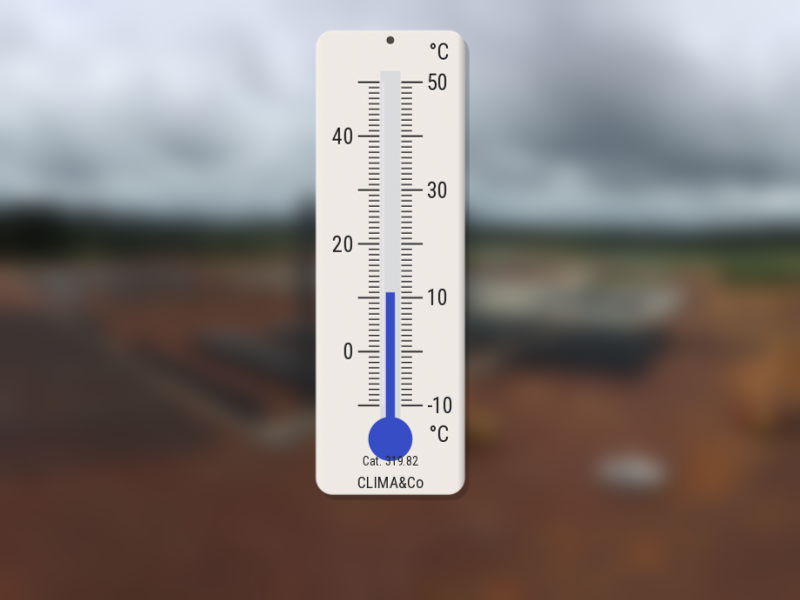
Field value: 11 °C
